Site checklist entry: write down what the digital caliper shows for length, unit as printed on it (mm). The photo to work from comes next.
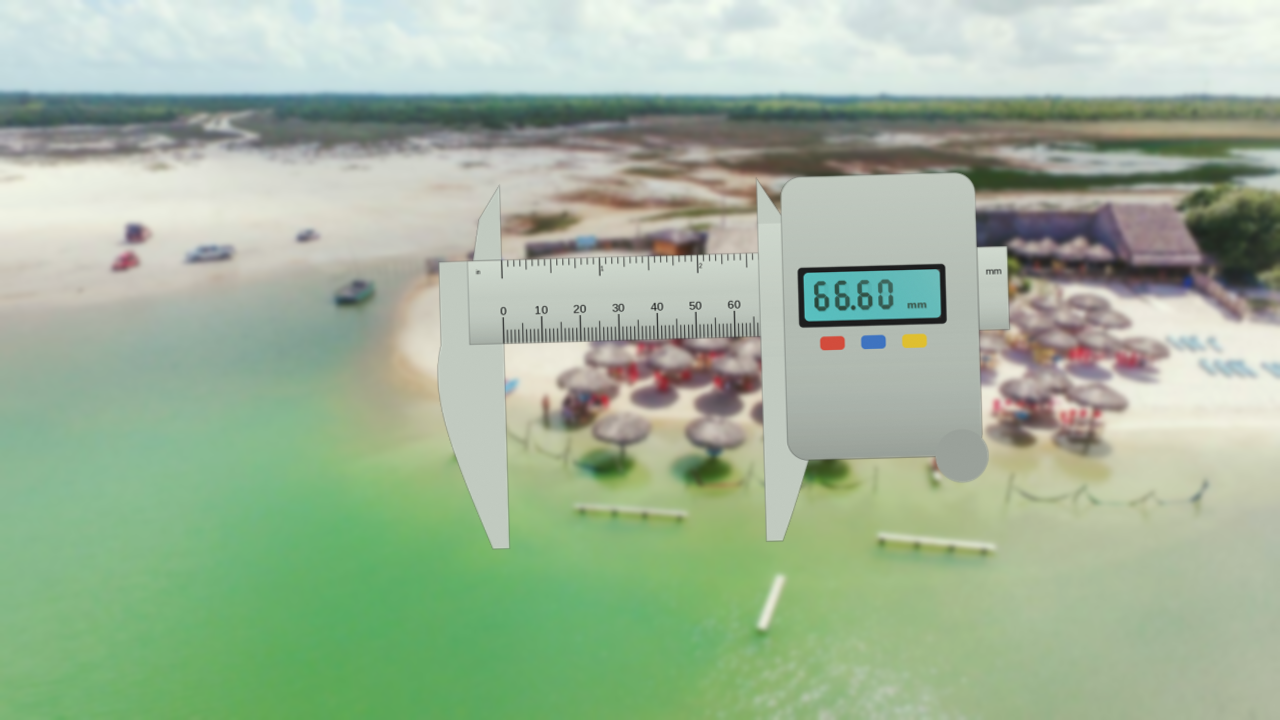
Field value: 66.60 mm
